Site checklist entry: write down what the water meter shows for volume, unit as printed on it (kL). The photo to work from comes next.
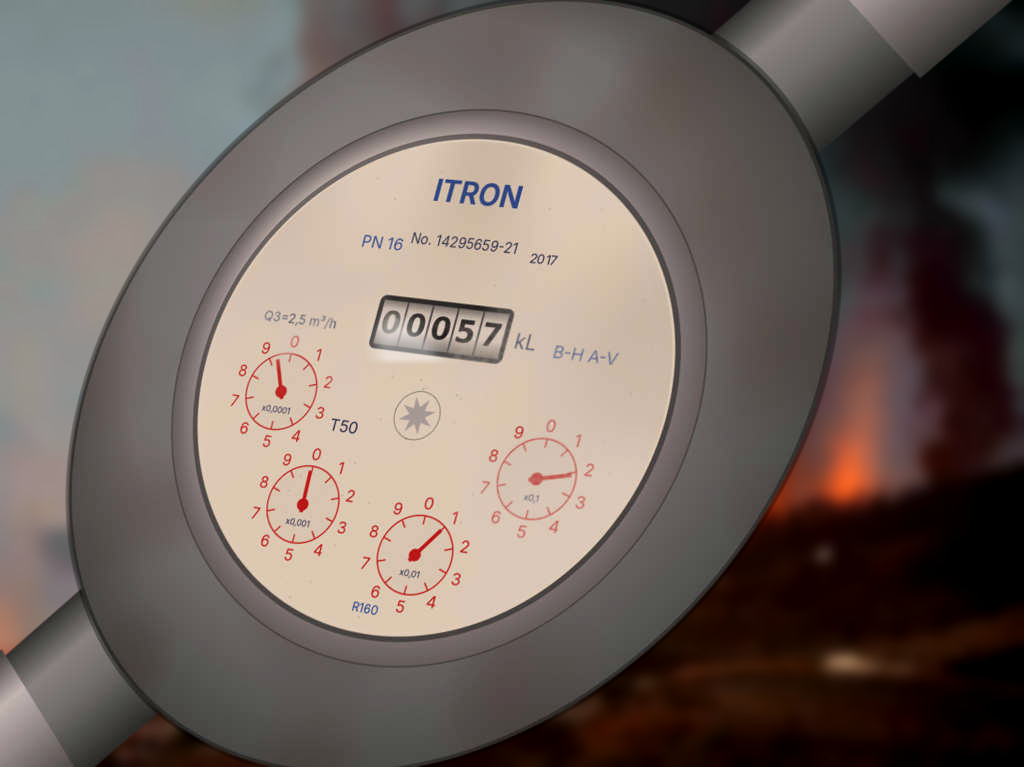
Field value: 57.2099 kL
